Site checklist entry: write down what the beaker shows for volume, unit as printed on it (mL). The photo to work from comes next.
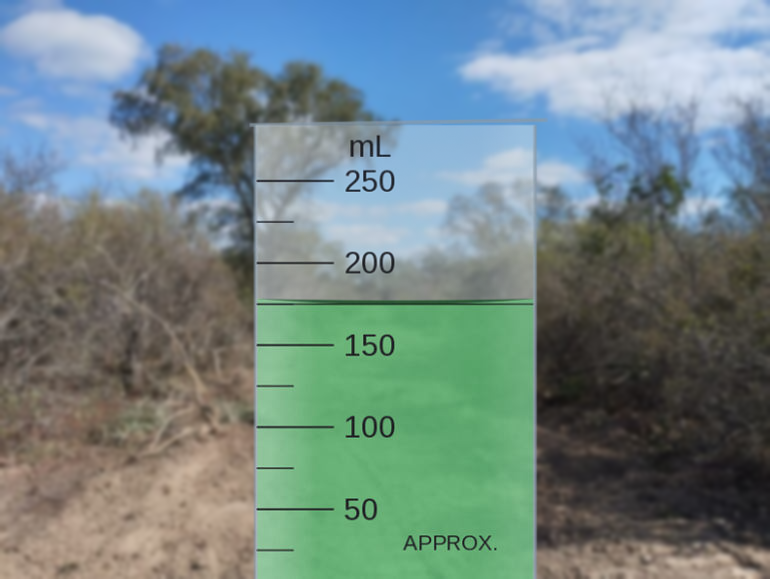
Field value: 175 mL
